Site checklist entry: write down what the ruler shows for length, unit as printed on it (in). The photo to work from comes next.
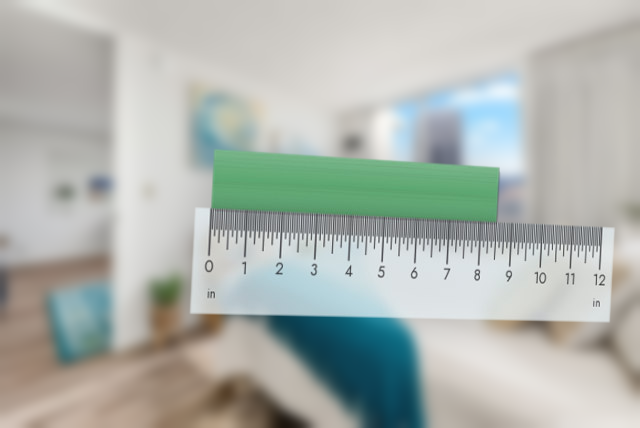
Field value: 8.5 in
